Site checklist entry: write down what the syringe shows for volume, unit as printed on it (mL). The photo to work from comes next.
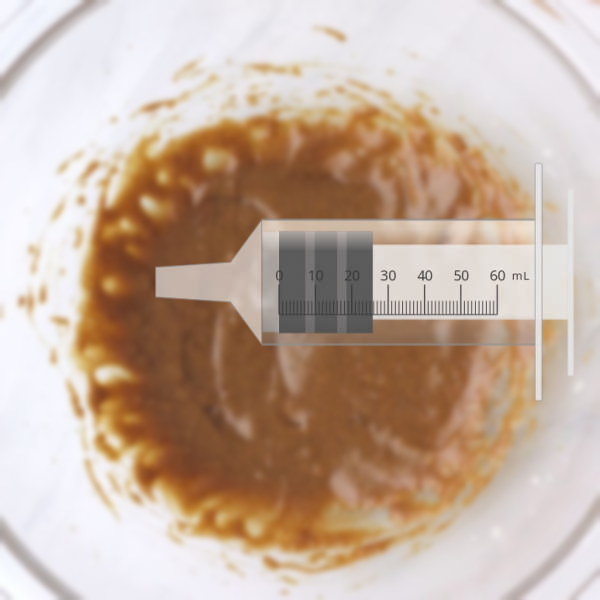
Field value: 0 mL
